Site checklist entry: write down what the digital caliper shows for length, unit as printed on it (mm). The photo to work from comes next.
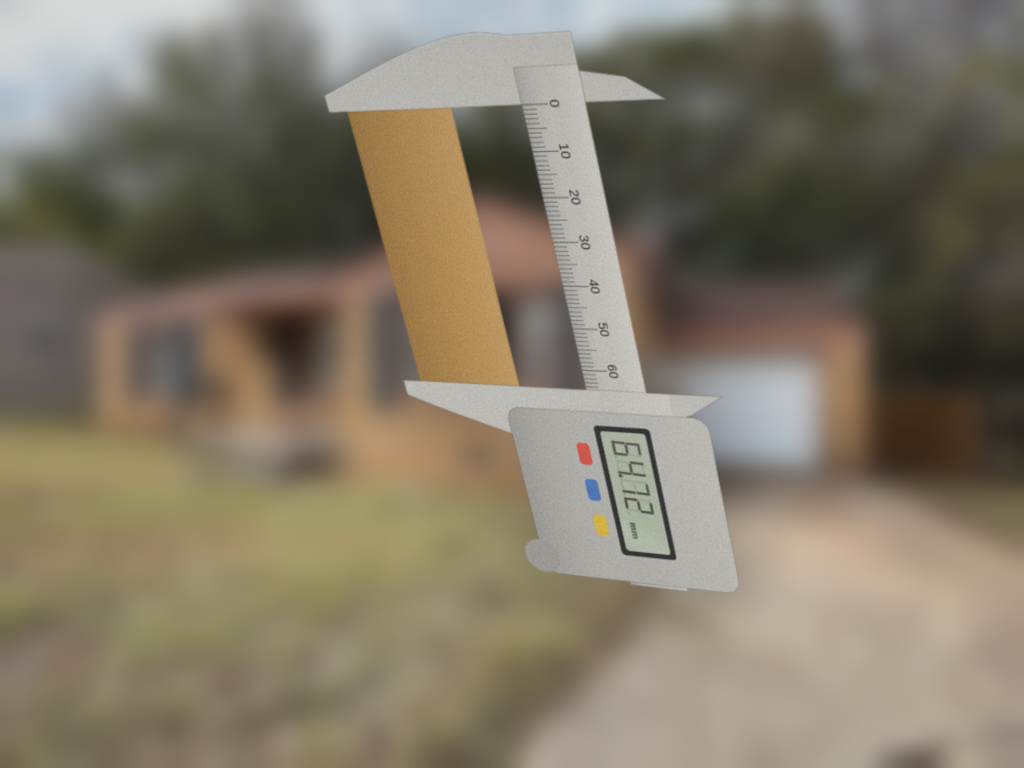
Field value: 64.72 mm
